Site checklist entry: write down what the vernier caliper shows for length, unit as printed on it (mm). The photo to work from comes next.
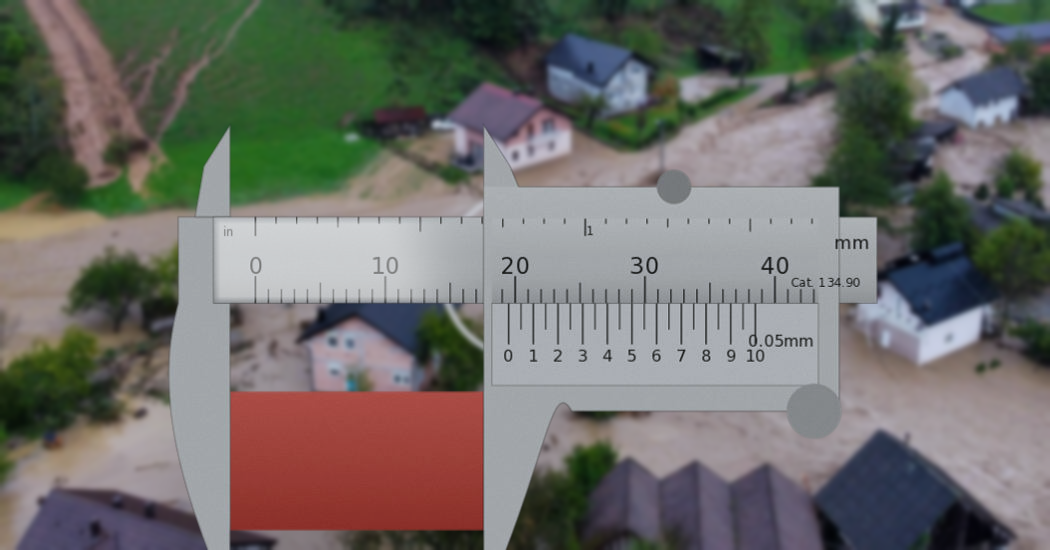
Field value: 19.5 mm
